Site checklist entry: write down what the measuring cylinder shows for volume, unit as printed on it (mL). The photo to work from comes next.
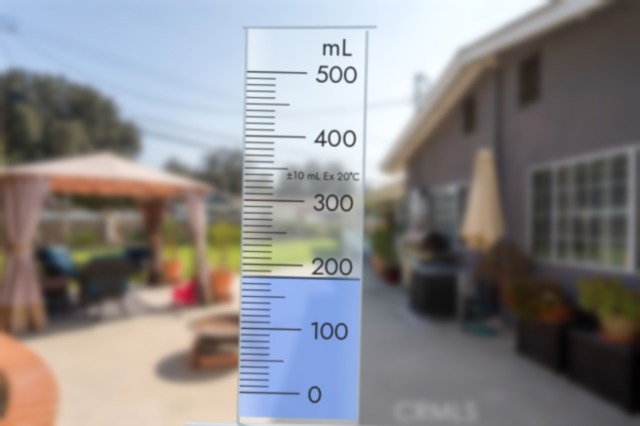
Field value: 180 mL
